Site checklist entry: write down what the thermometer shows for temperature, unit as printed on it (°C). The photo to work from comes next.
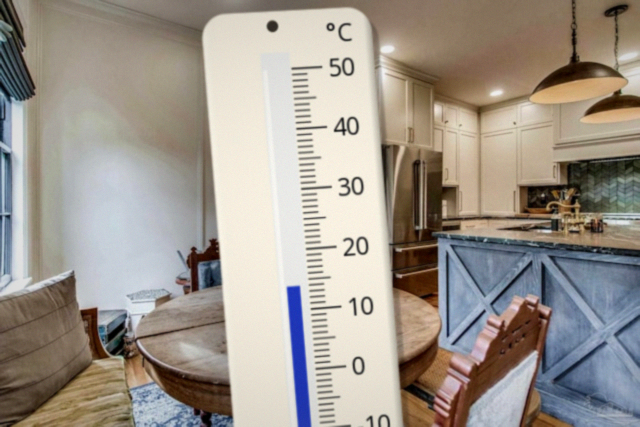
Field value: 14 °C
